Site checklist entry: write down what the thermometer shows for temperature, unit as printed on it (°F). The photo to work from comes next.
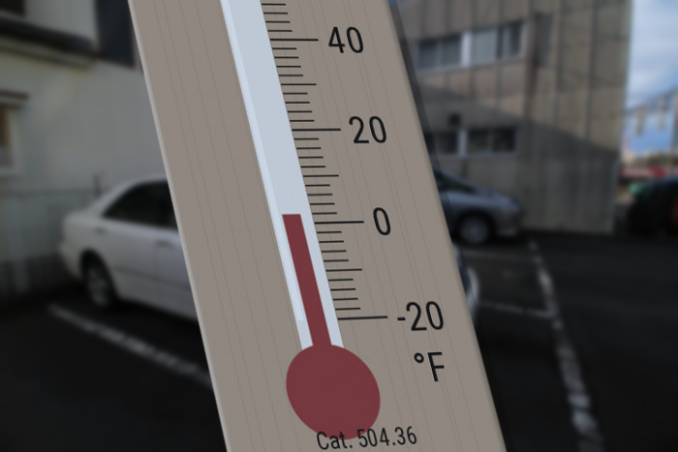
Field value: 2 °F
